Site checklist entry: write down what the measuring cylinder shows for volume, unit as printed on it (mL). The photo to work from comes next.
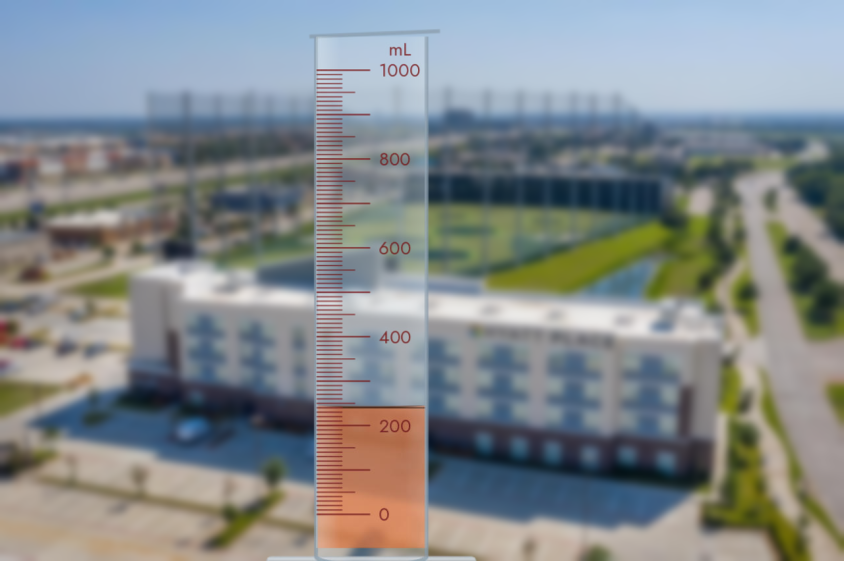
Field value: 240 mL
